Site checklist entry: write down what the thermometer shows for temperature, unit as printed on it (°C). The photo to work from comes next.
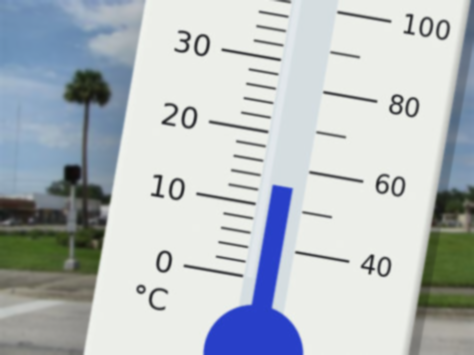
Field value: 13 °C
